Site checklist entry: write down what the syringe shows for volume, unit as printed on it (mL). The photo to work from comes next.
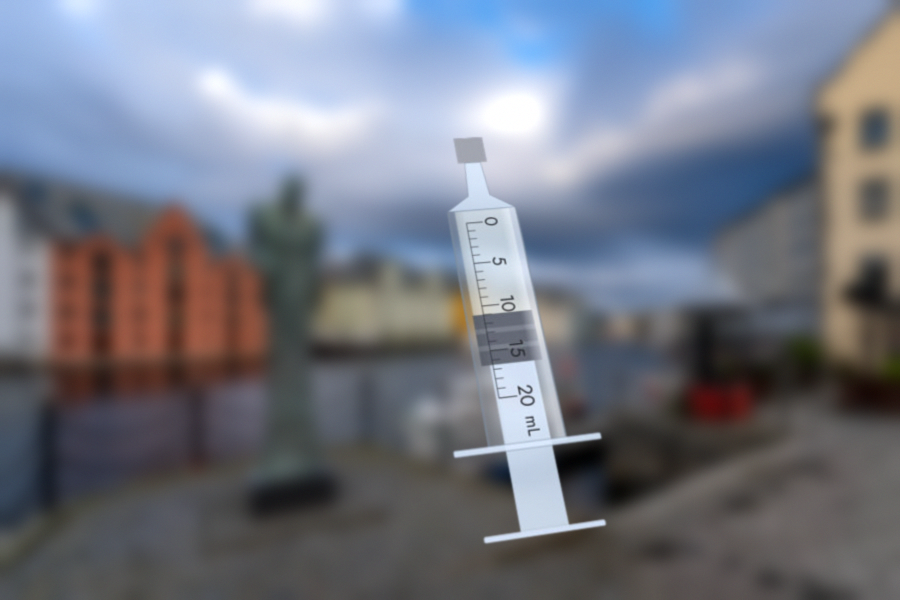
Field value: 11 mL
